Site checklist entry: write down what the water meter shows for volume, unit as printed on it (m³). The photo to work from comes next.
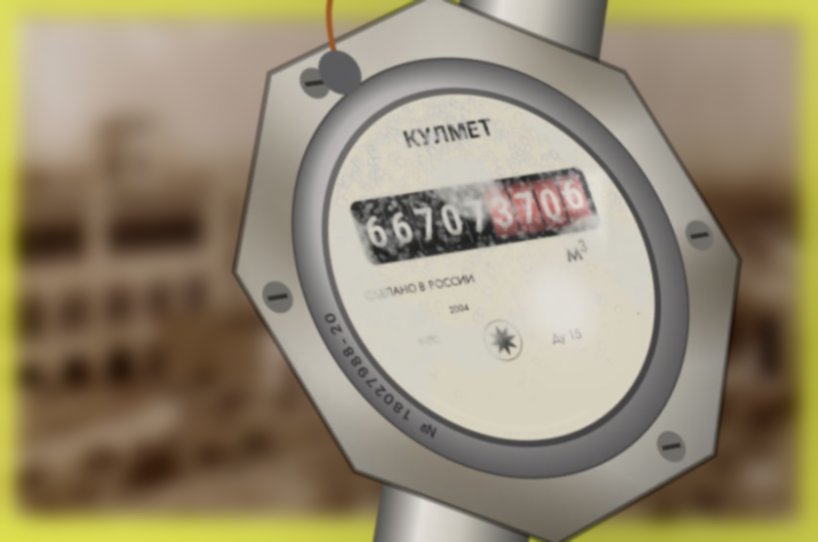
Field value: 66707.3706 m³
